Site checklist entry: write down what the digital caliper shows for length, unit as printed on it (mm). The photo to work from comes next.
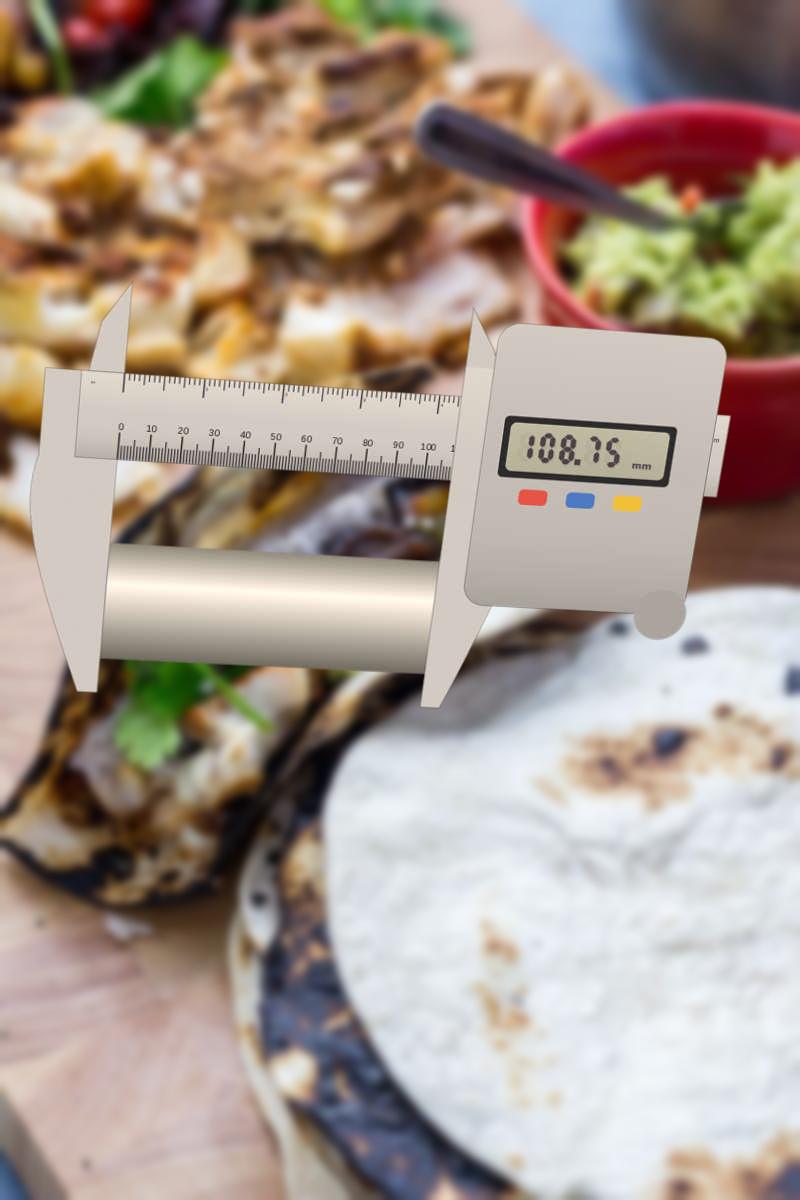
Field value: 108.75 mm
